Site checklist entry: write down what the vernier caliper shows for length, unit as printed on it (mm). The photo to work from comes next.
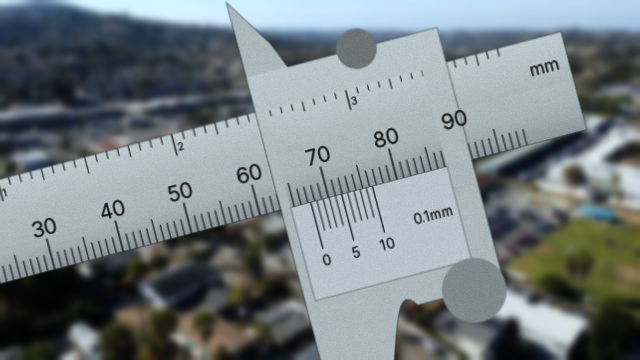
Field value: 67.4 mm
